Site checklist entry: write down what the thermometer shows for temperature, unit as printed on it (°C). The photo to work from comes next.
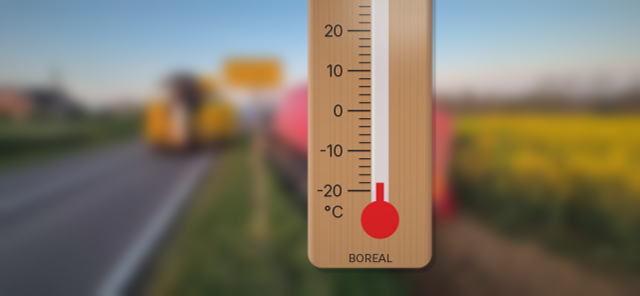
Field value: -18 °C
